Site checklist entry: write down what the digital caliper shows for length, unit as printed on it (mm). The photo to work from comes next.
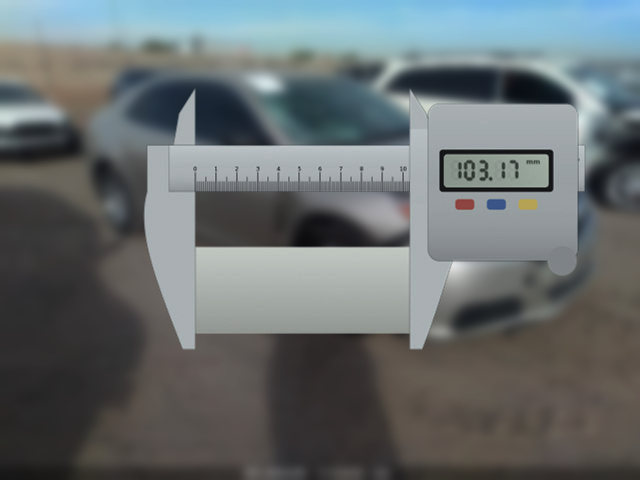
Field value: 103.17 mm
